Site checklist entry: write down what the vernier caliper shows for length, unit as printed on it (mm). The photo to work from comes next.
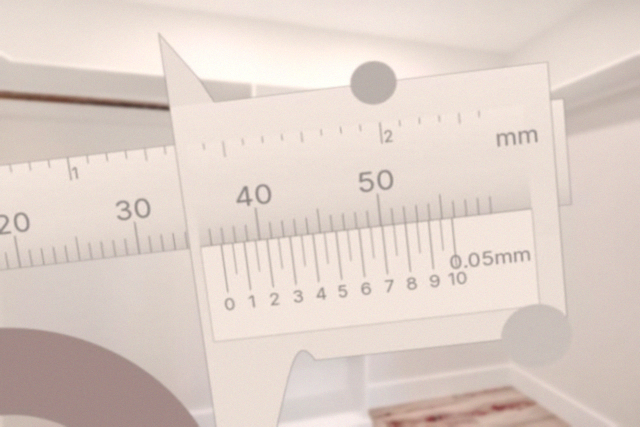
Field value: 36.8 mm
